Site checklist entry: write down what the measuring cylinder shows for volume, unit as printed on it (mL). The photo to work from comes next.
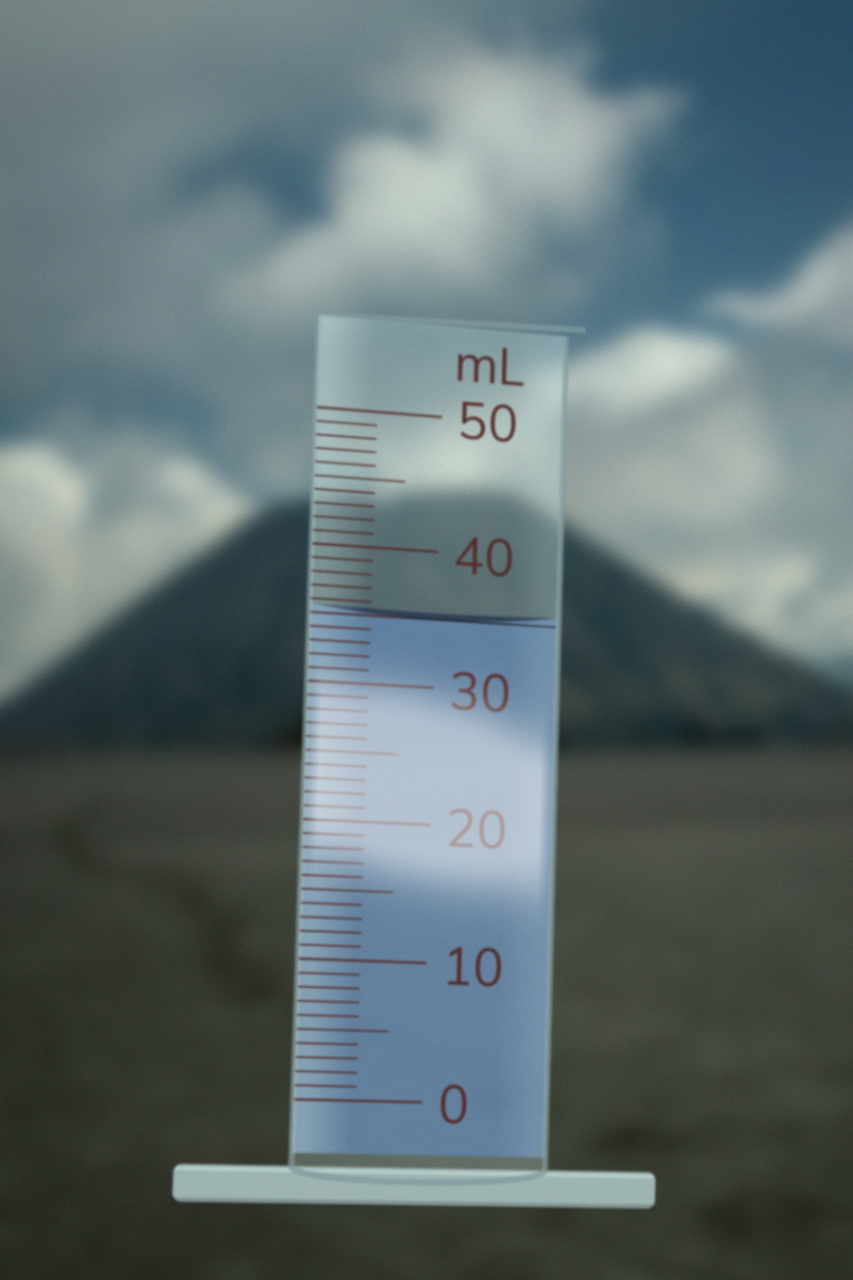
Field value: 35 mL
